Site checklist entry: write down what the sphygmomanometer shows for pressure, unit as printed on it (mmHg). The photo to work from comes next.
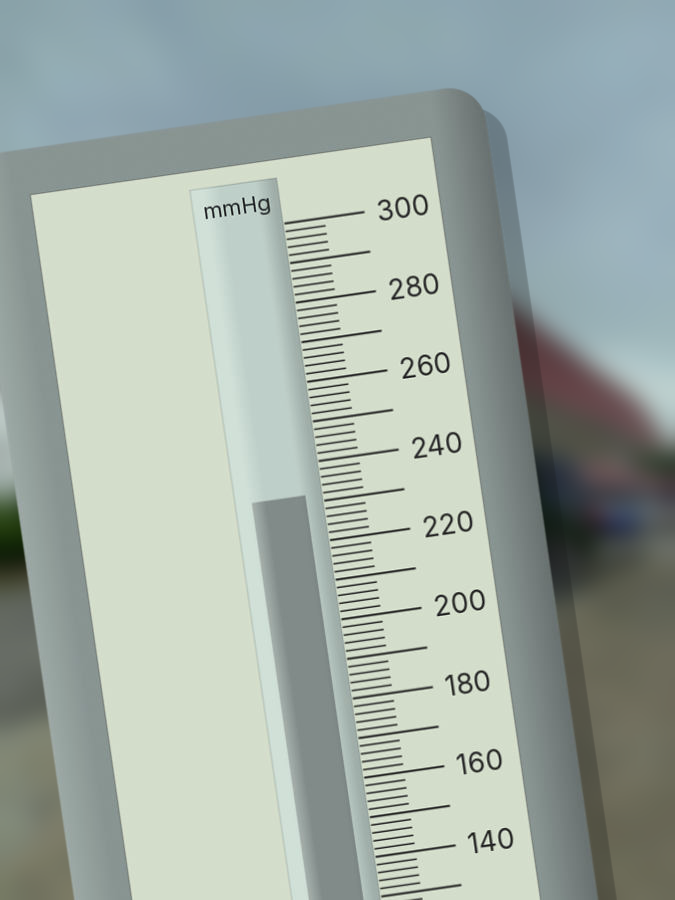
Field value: 232 mmHg
